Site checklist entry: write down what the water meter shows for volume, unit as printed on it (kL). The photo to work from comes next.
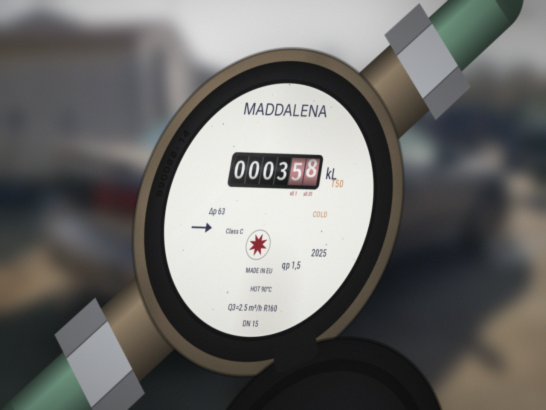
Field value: 3.58 kL
